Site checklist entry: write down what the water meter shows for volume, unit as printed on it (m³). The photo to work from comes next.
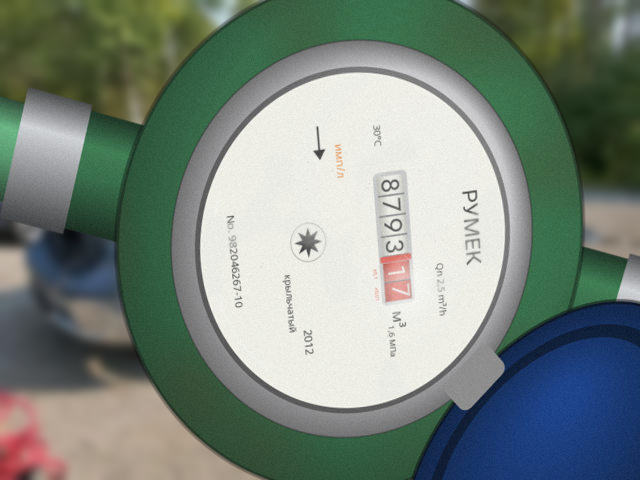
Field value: 8793.17 m³
